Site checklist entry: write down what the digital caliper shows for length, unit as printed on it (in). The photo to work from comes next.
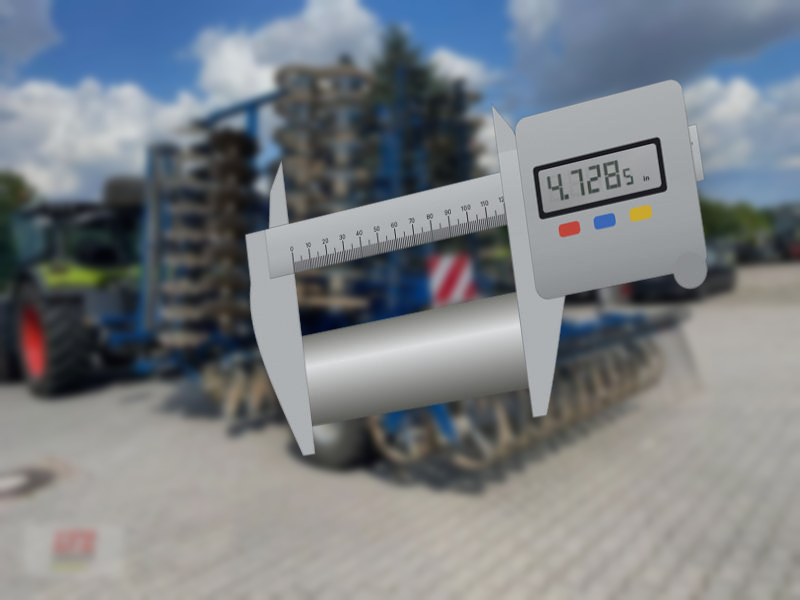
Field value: 4.7285 in
